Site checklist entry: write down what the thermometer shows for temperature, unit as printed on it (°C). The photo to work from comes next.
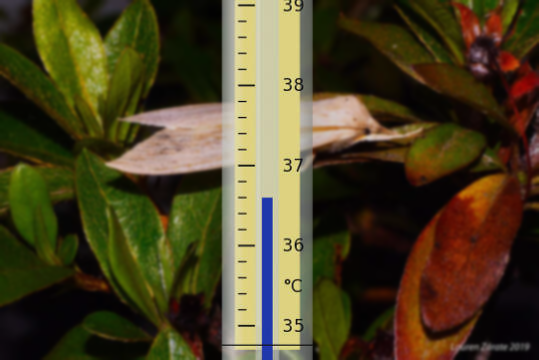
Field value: 36.6 °C
